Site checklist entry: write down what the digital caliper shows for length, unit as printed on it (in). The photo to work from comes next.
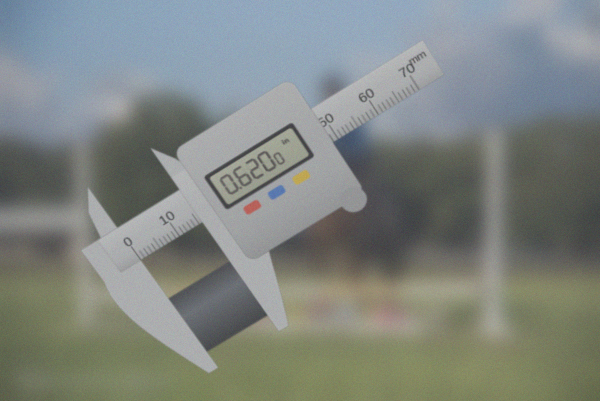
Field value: 0.6200 in
